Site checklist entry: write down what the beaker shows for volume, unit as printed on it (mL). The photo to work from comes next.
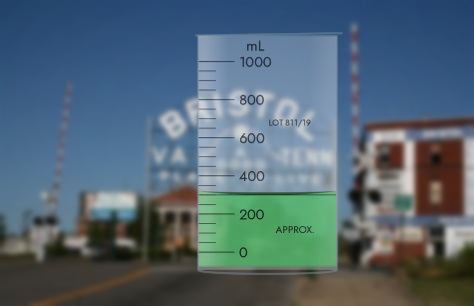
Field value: 300 mL
